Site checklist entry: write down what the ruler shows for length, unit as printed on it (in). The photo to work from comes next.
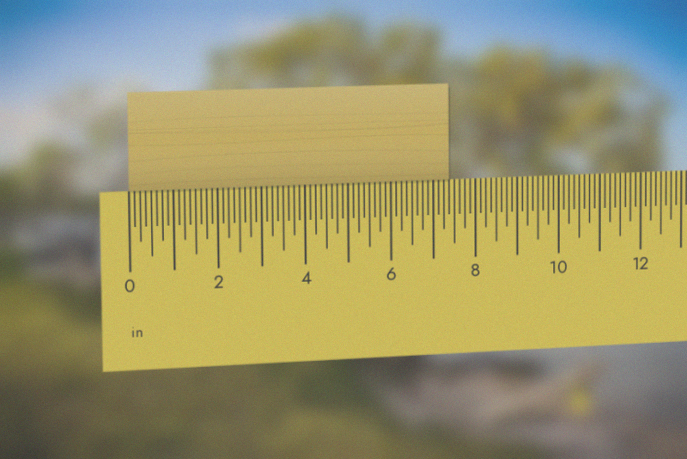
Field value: 7.375 in
